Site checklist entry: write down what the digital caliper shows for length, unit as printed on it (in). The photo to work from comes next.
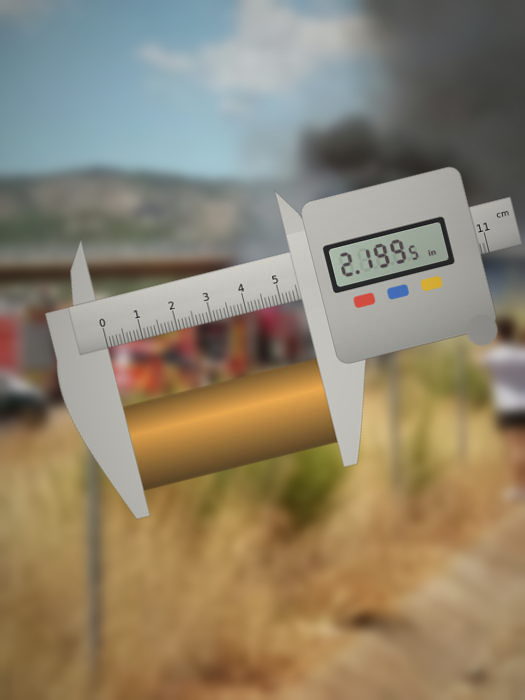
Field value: 2.1995 in
